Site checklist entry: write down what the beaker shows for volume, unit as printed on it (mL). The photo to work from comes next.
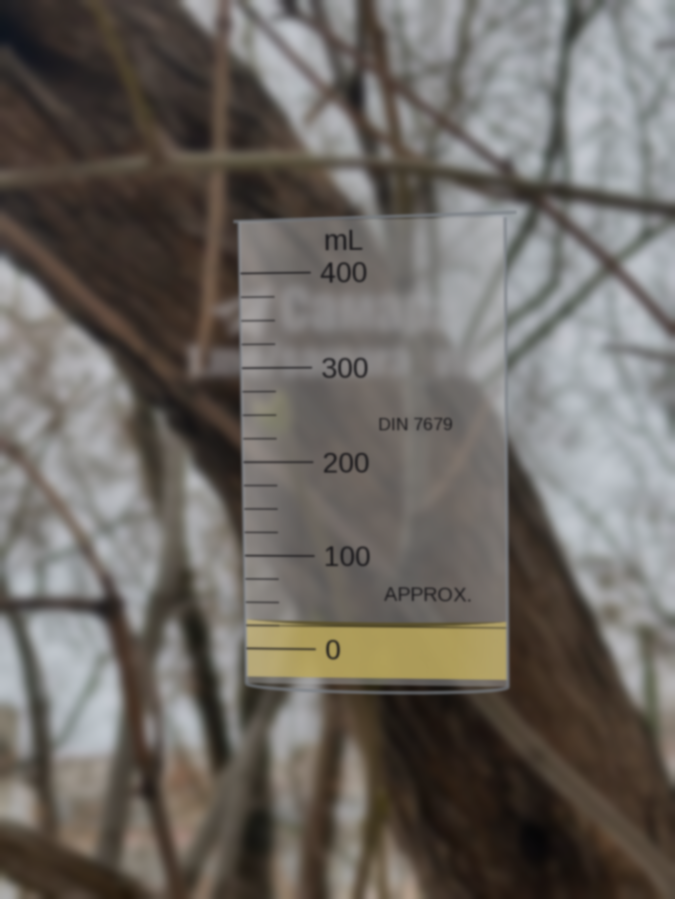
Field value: 25 mL
